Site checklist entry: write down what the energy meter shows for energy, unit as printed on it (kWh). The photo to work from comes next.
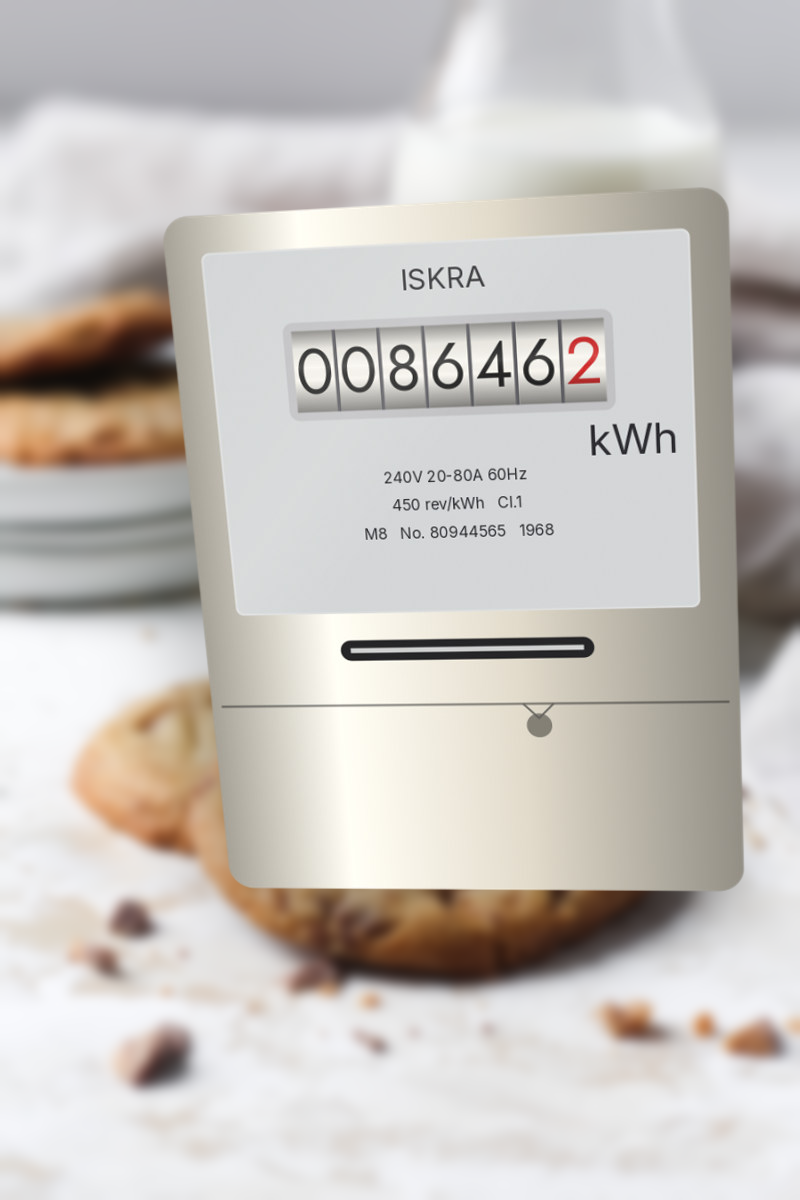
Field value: 8646.2 kWh
